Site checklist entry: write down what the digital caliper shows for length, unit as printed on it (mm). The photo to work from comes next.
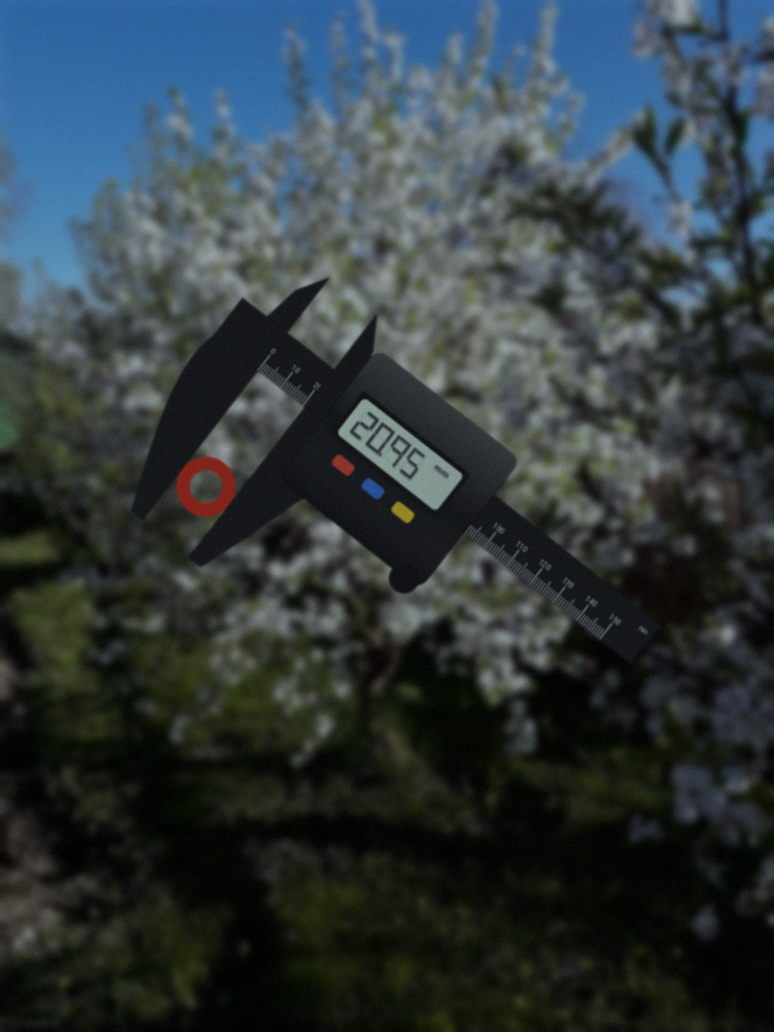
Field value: 20.95 mm
